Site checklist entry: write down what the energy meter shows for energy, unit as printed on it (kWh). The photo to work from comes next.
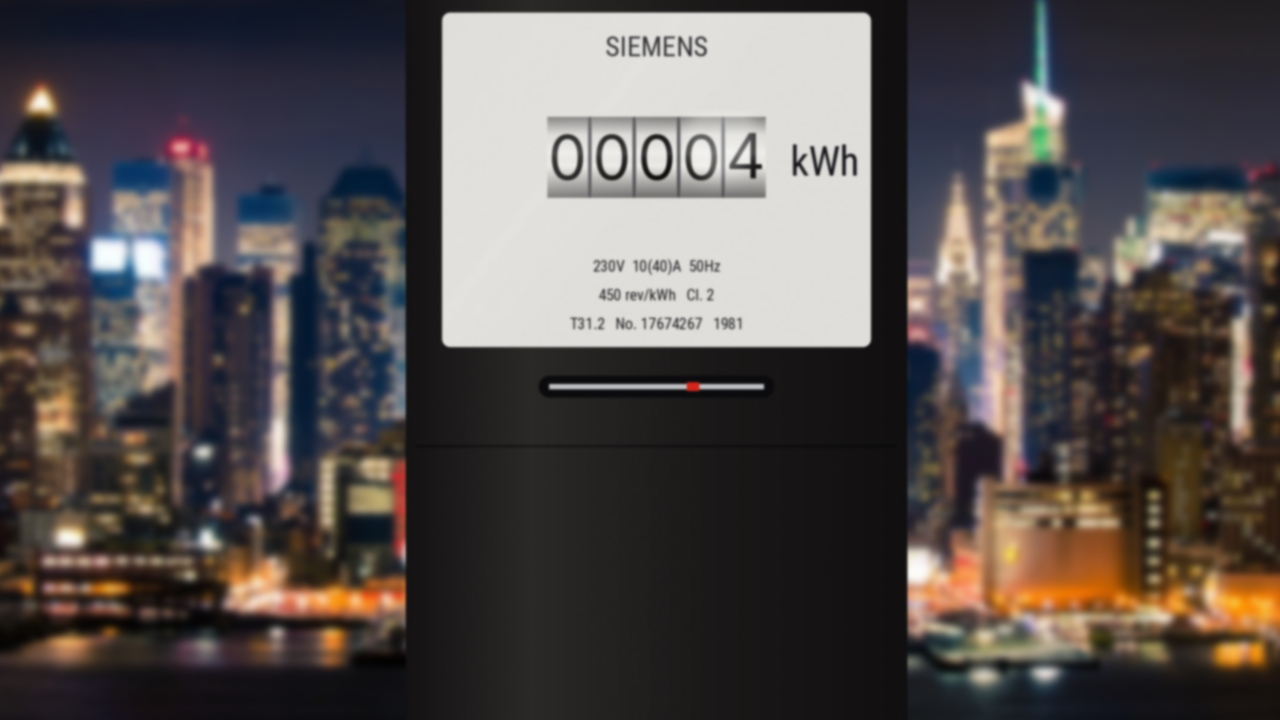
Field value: 4 kWh
